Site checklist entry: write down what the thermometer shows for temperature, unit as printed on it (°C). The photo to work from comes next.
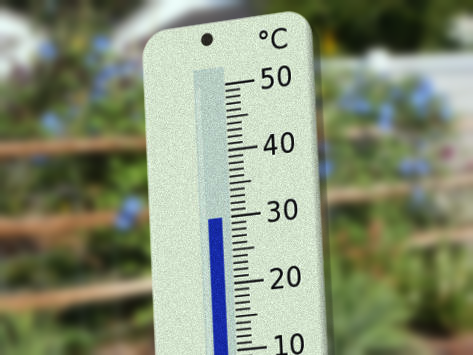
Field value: 30 °C
